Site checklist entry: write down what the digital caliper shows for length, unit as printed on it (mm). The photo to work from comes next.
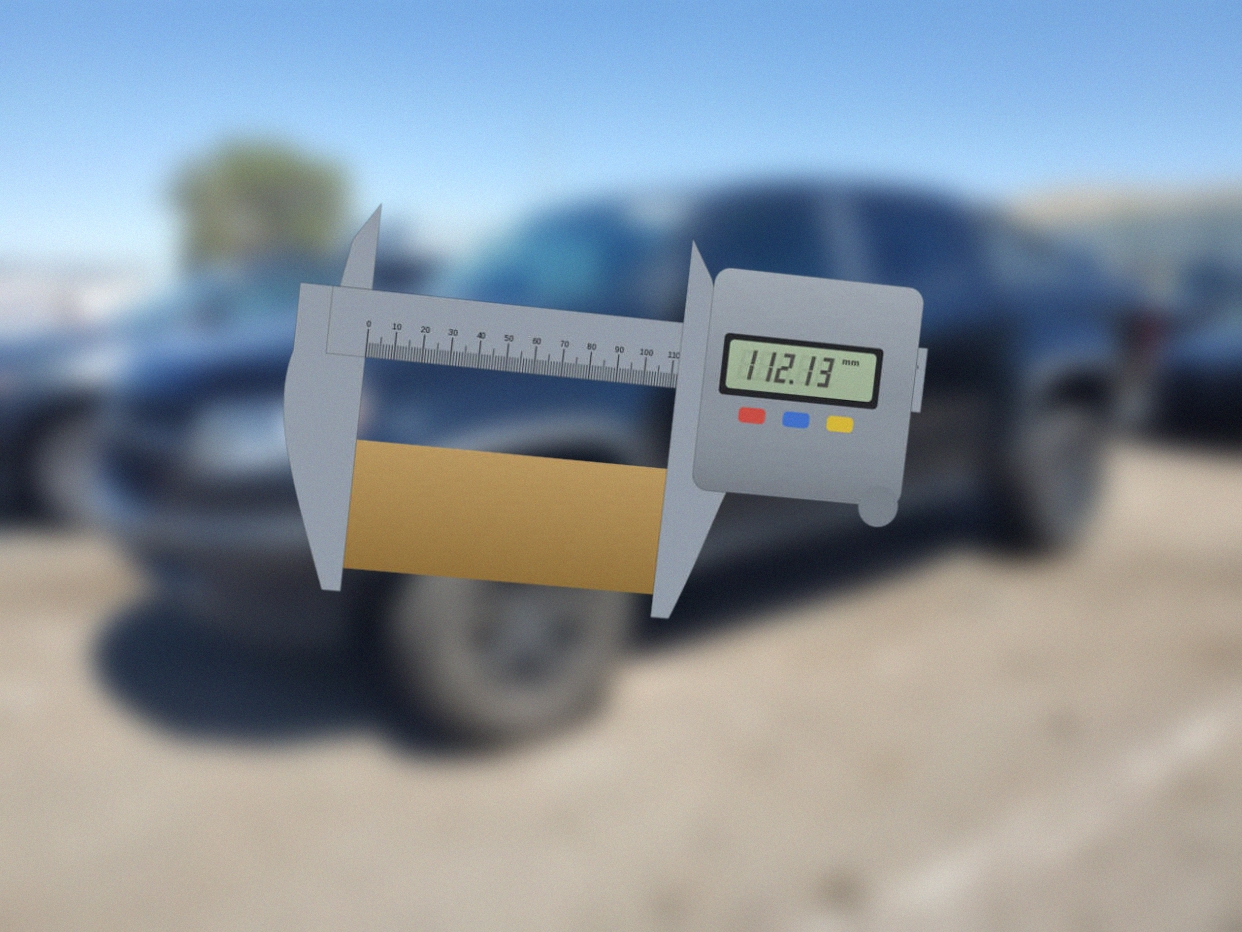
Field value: 112.13 mm
